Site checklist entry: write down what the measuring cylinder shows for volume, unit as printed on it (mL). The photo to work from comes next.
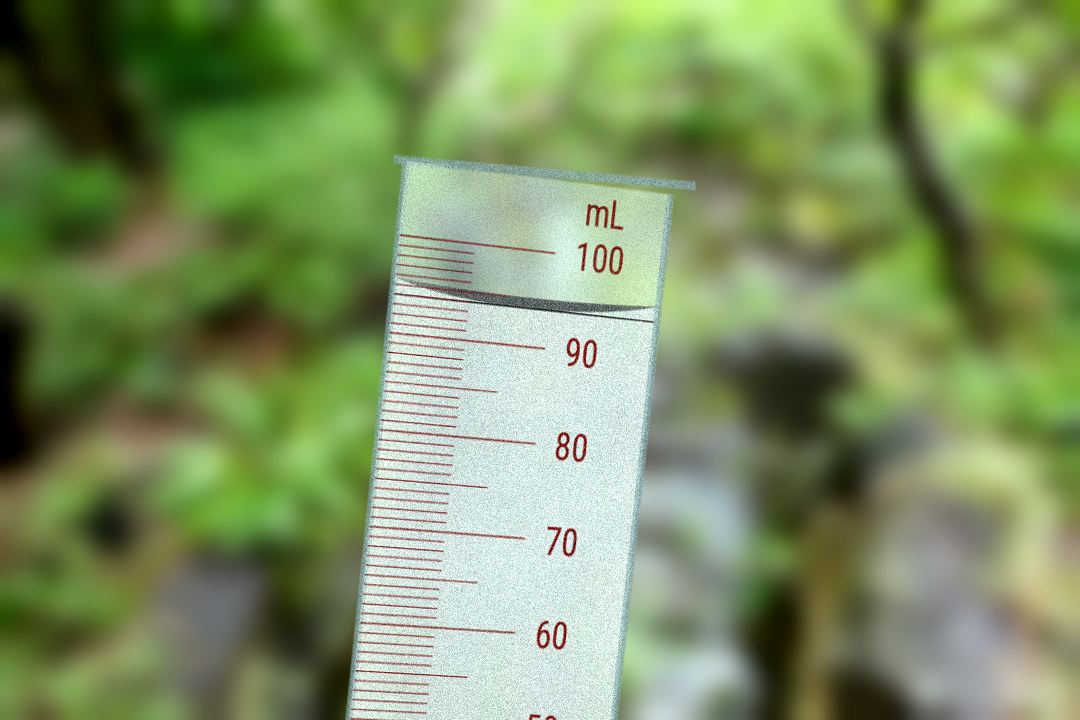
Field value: 94 mL
